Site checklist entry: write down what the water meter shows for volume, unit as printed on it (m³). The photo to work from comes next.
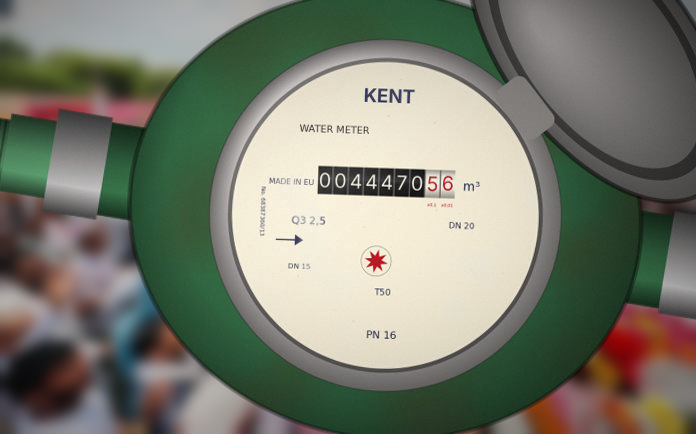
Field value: 44470.56 m³
